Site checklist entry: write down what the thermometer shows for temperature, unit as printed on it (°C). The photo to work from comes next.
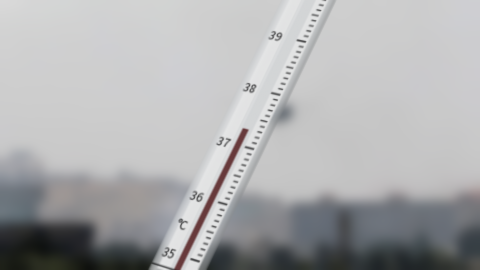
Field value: 37.3 °C
